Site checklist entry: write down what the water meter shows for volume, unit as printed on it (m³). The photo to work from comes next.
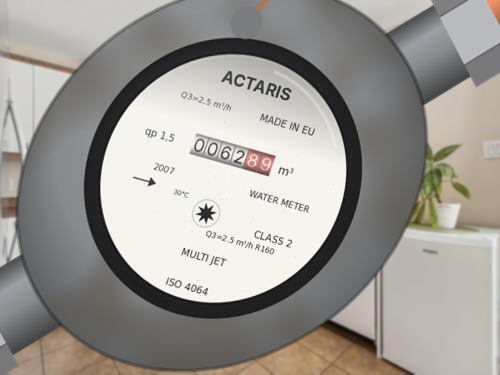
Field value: 62.89 m³
